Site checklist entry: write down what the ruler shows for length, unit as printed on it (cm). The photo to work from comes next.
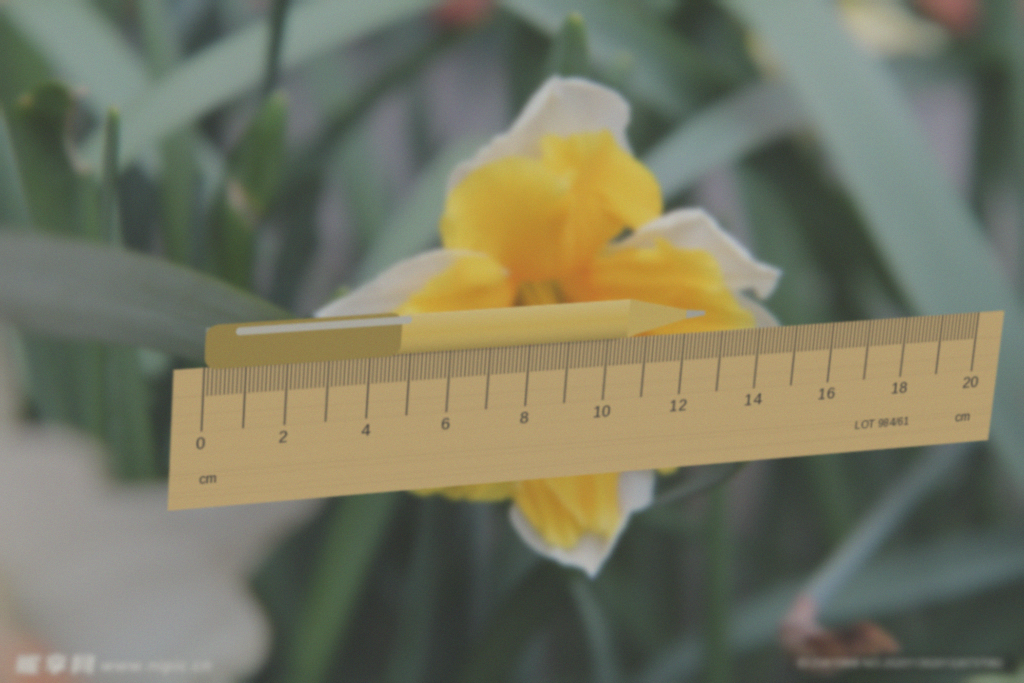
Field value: 12.5 cm
